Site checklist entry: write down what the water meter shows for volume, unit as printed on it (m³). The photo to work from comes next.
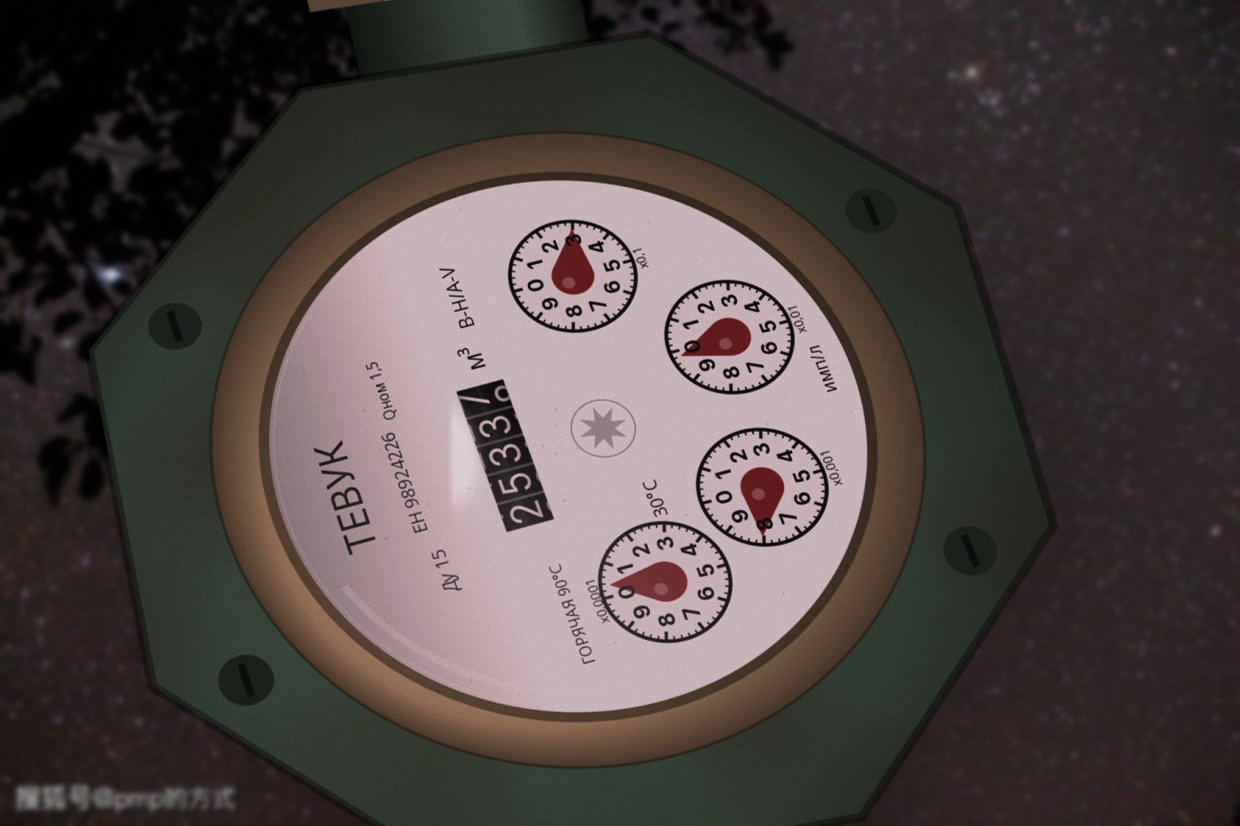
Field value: 25337.2980 m³
